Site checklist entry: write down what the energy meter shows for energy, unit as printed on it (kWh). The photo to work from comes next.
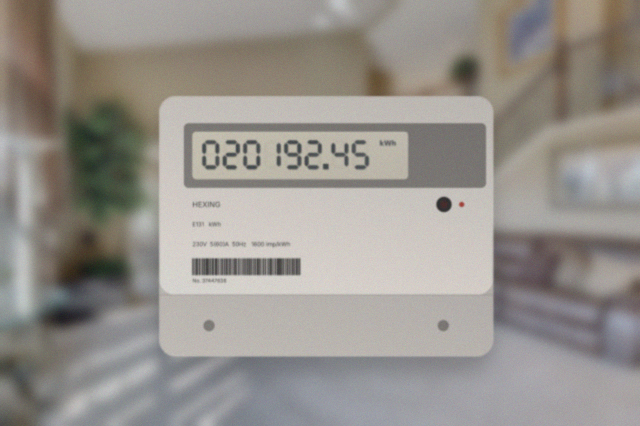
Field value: 20192.45 kWh
